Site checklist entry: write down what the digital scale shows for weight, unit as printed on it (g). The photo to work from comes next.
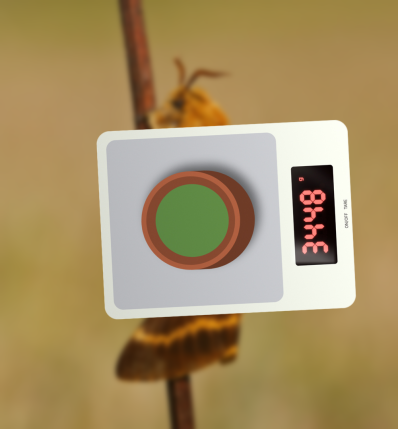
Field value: 3448 g
